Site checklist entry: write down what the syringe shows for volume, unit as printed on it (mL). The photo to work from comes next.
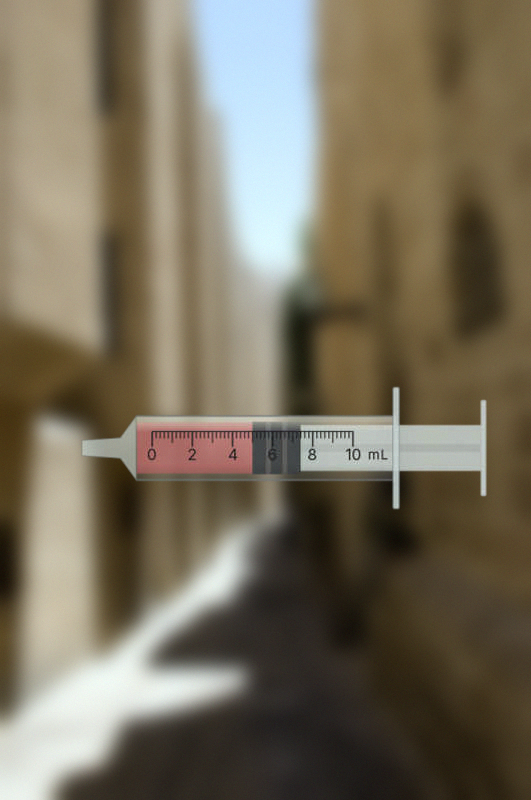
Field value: 5 mL
